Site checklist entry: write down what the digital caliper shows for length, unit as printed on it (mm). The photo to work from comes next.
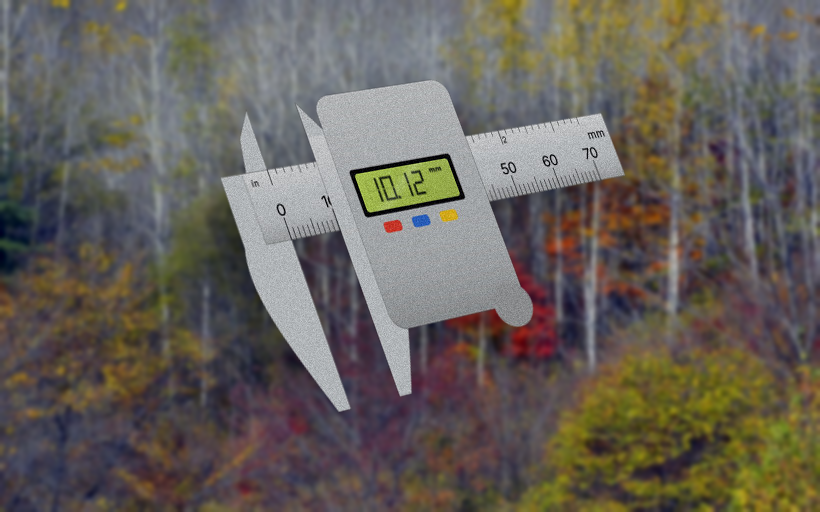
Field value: 10.12 mm
